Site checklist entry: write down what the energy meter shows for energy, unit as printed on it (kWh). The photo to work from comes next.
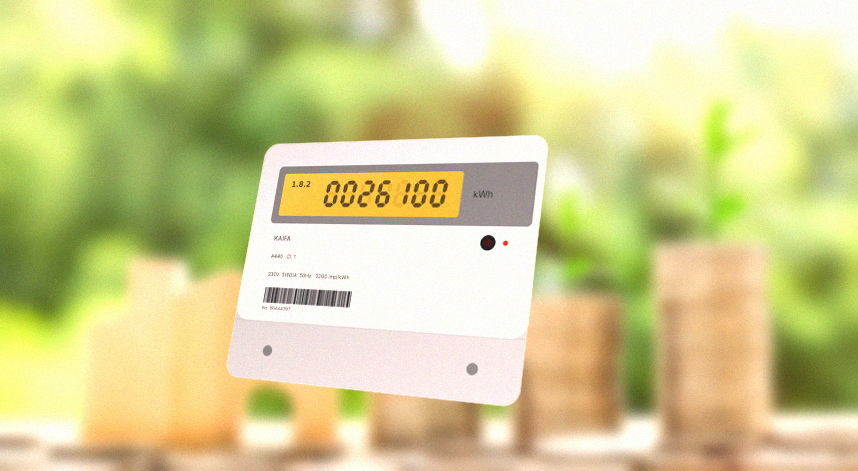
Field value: 26100 kWh
